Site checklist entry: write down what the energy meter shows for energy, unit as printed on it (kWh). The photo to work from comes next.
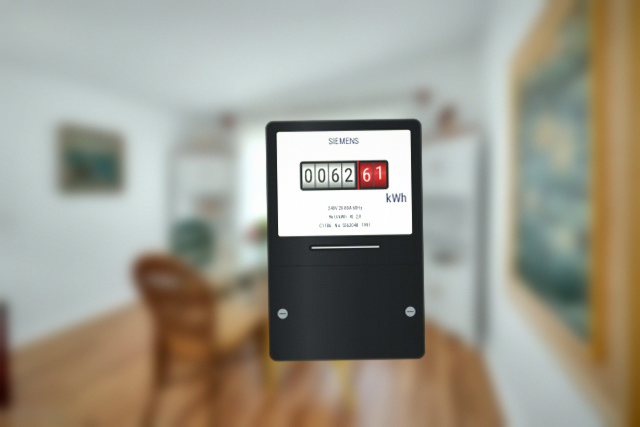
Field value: 62.61 kWh
